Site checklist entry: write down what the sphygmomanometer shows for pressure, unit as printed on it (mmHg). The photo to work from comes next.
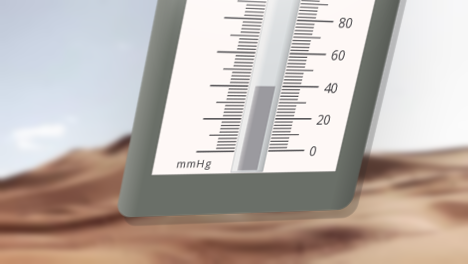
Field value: 40 mmHg
